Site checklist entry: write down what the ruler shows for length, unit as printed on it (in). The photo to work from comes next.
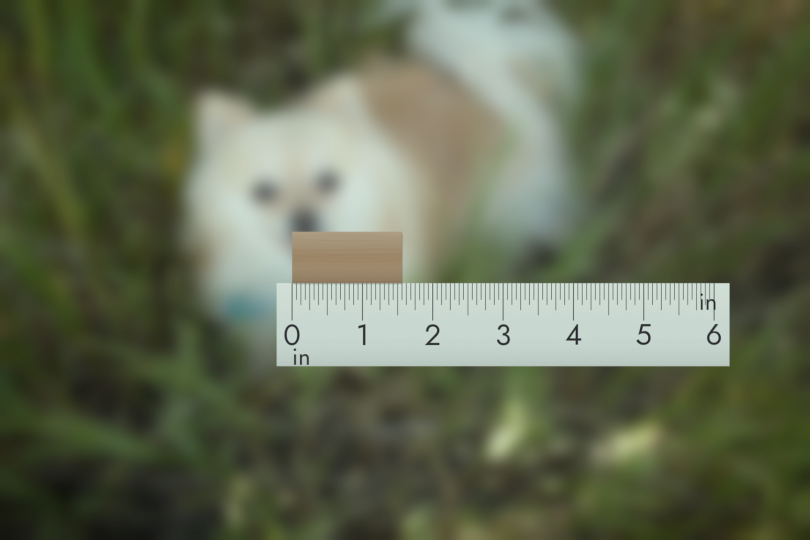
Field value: 1.5625 in
